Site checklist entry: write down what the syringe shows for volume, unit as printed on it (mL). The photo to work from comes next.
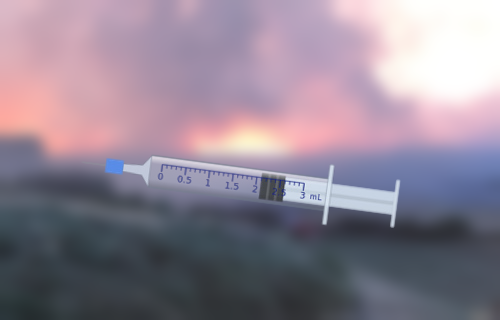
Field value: 2.1 mL
